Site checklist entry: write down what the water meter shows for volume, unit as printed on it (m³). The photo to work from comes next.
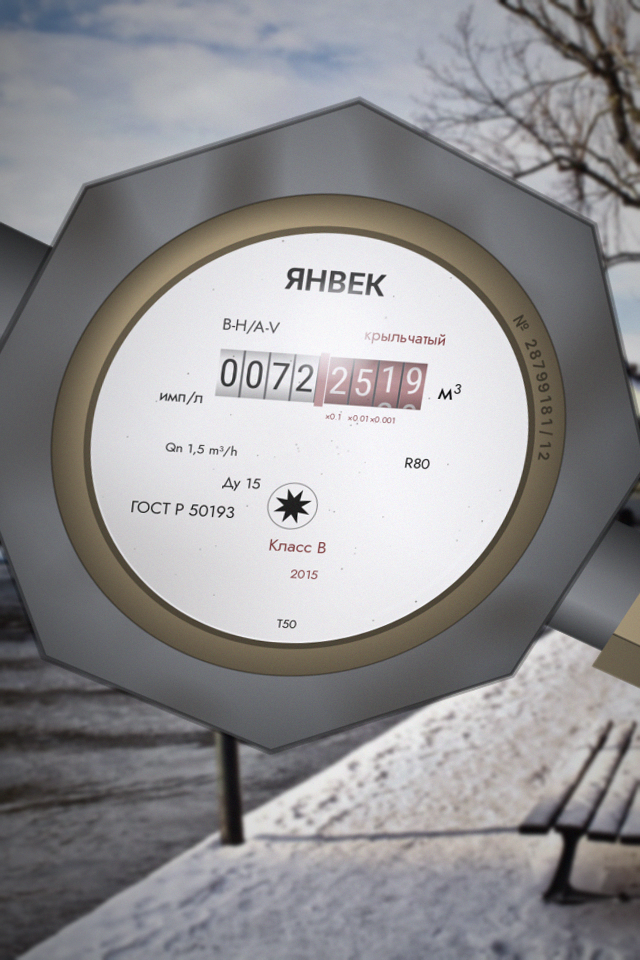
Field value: 72.2519 m³
